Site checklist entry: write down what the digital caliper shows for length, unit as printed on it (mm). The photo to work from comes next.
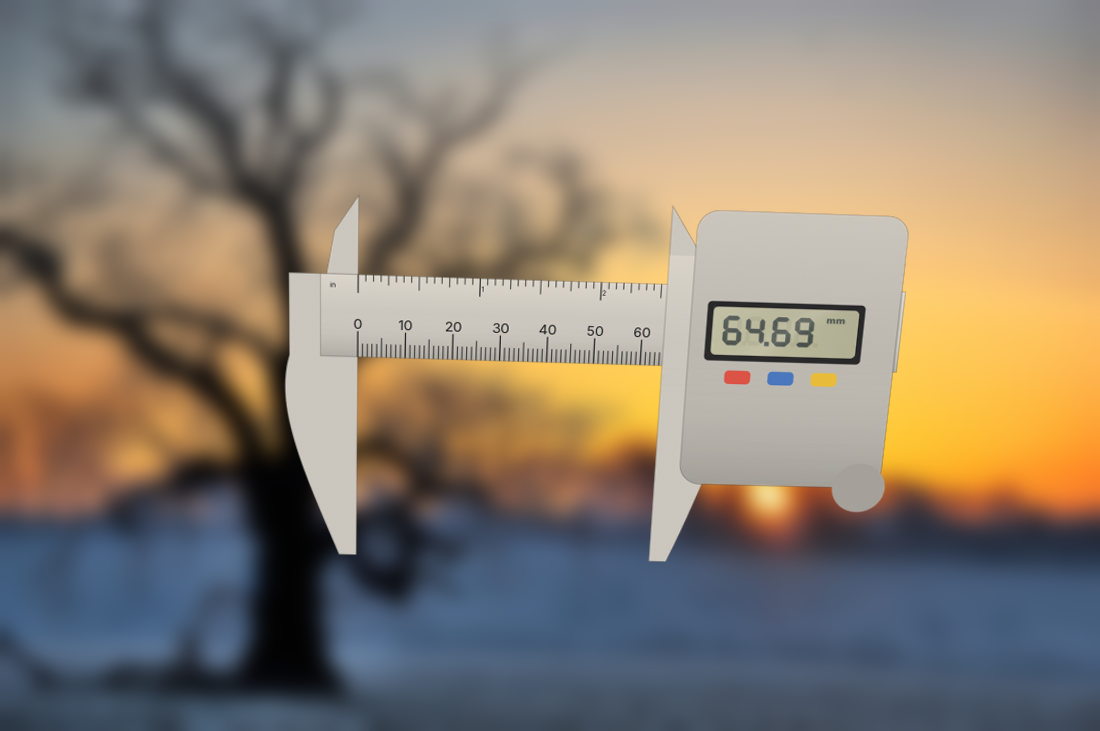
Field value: 64.69 mm
